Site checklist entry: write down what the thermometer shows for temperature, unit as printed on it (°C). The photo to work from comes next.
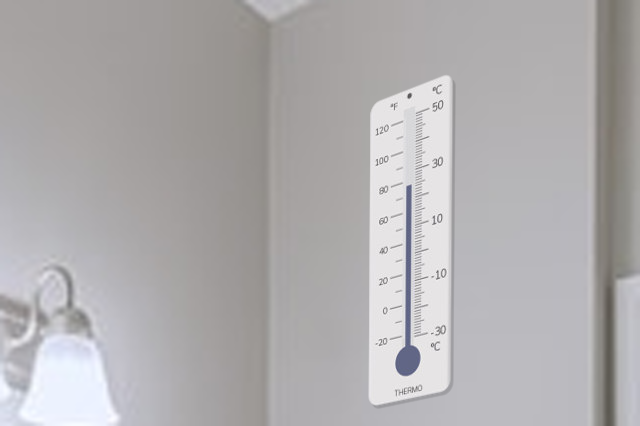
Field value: 25 °C
